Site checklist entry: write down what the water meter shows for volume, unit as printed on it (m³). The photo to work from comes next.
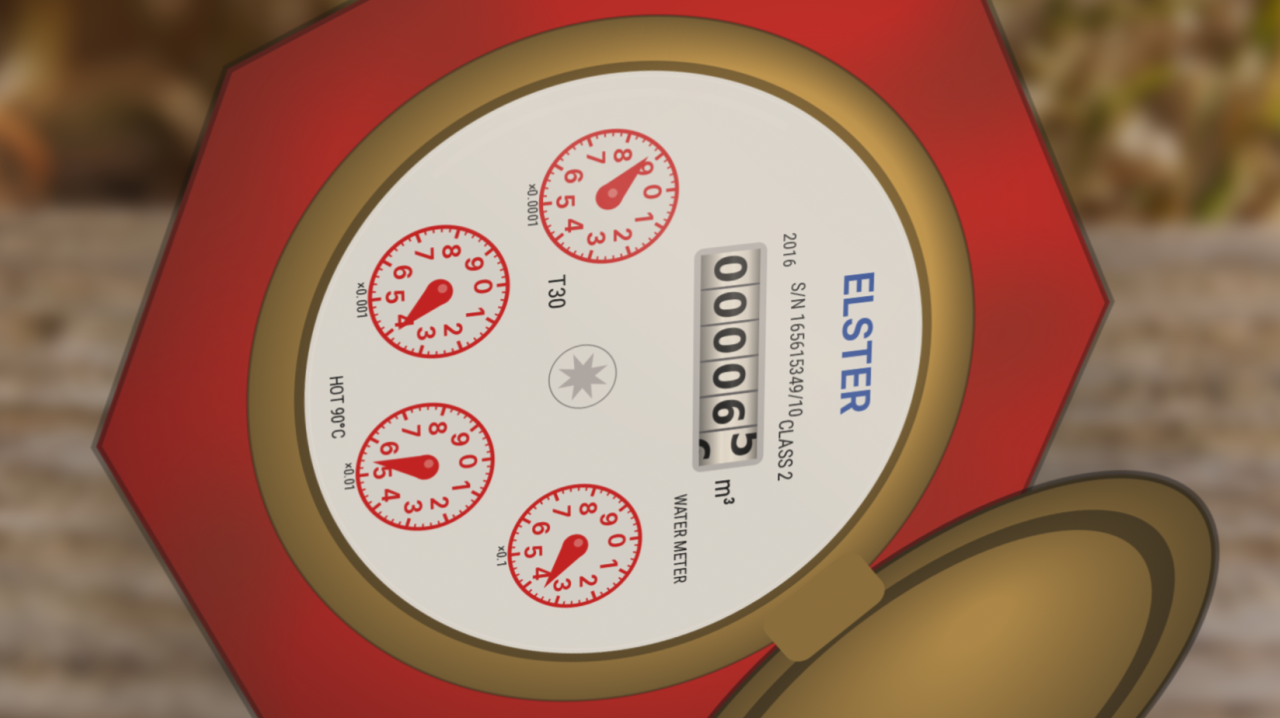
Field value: 65.3538 m³
